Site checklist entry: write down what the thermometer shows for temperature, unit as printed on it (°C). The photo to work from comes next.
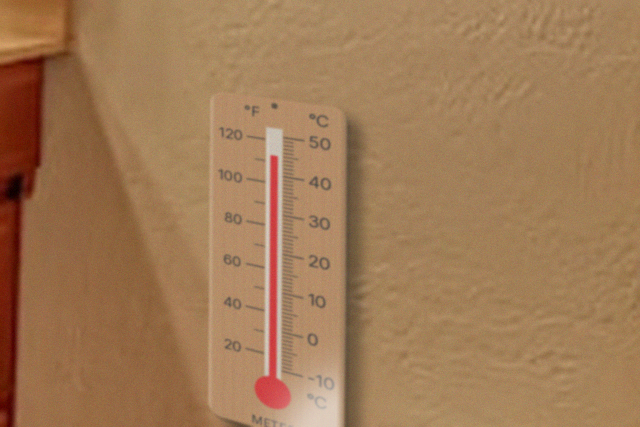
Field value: 45 °C
